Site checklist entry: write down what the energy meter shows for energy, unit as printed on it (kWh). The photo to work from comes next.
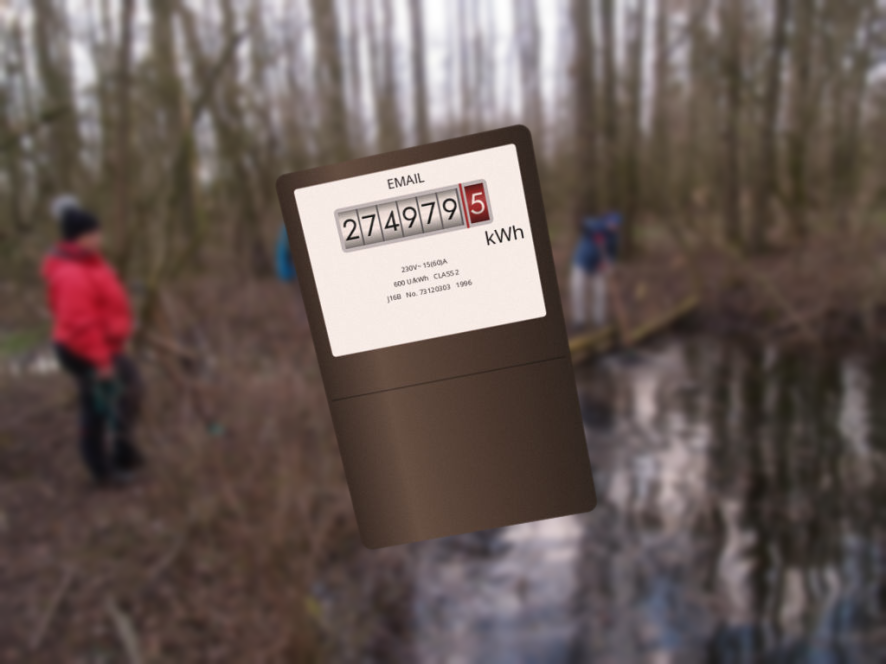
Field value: 274979.5 kWh
